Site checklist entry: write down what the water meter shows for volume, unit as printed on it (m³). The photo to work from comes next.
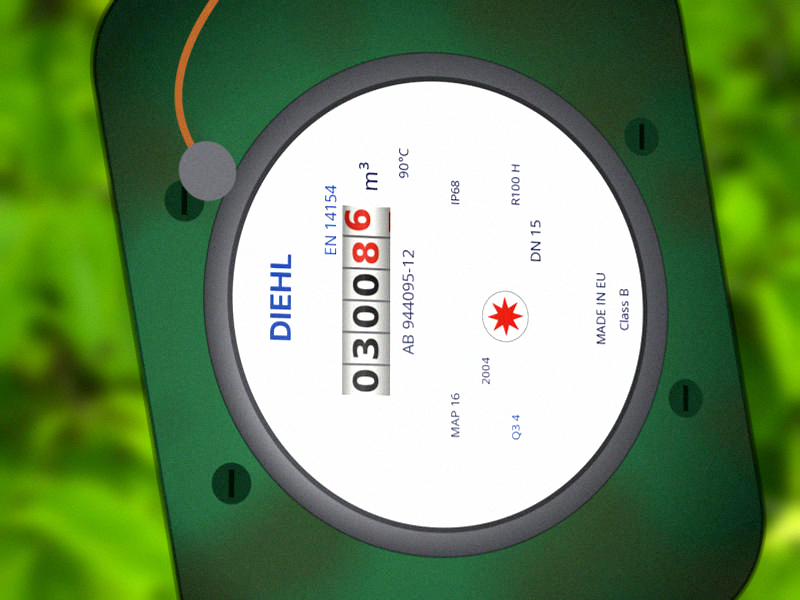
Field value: 300.86 m³
